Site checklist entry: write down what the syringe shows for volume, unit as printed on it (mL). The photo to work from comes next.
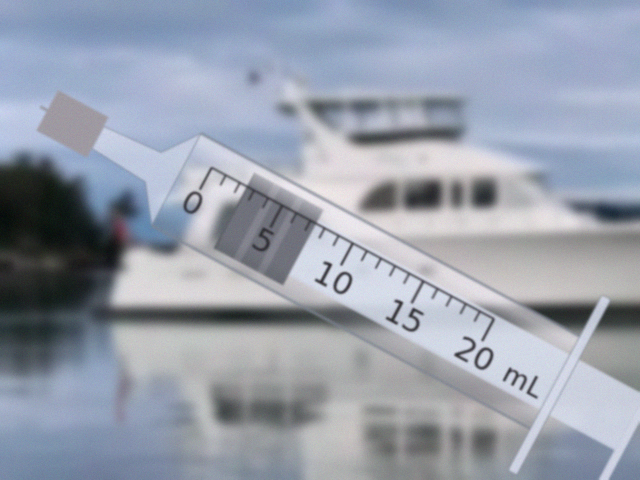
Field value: 2.5 mL
